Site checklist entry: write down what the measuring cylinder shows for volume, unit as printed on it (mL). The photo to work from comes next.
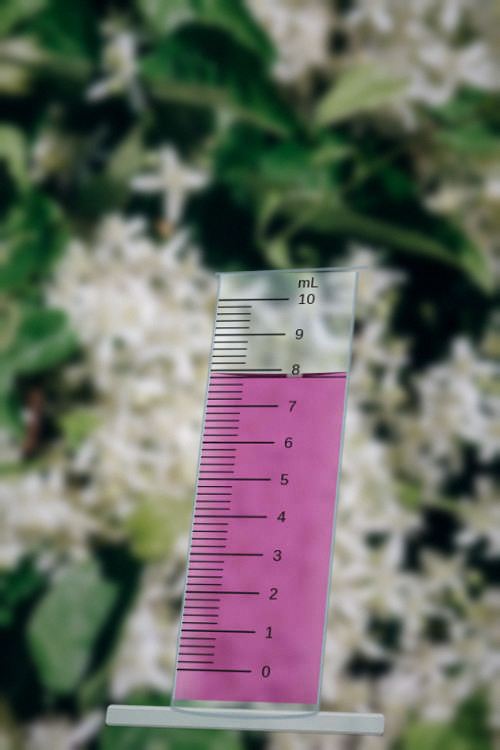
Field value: 7.8 mL
